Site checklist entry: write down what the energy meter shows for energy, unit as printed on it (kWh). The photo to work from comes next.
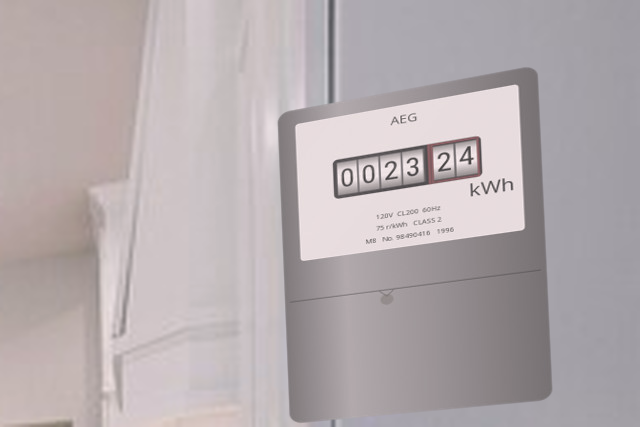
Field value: 23.24 kWh
